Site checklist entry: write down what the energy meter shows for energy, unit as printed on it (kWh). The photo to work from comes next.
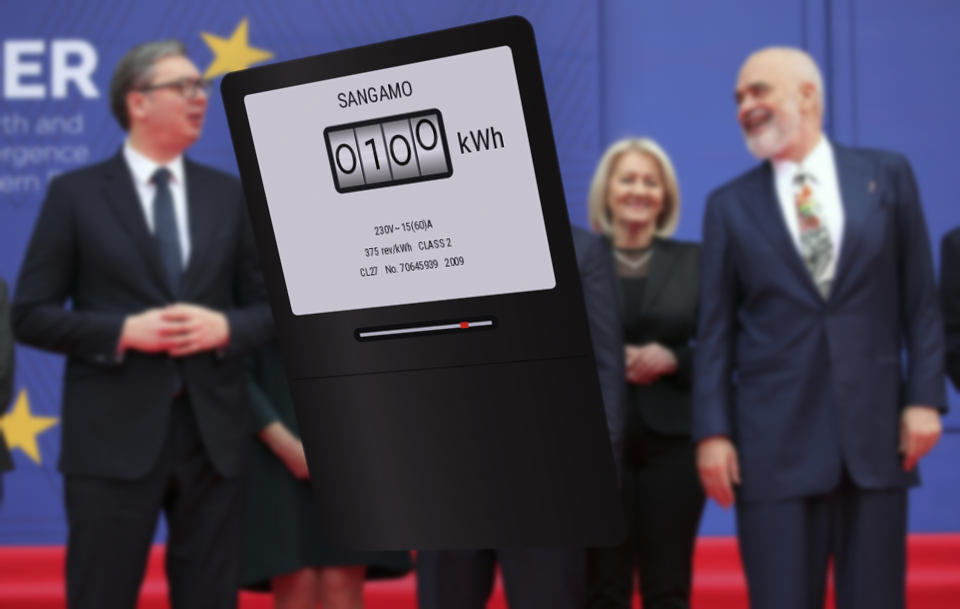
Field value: 100 kWh
